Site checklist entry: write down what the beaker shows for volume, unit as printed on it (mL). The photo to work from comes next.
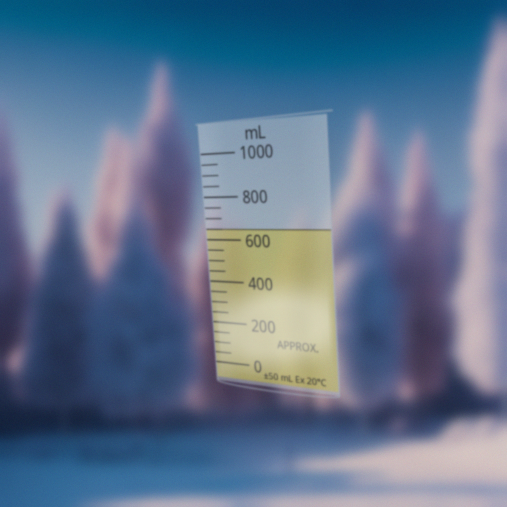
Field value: 650 mL
